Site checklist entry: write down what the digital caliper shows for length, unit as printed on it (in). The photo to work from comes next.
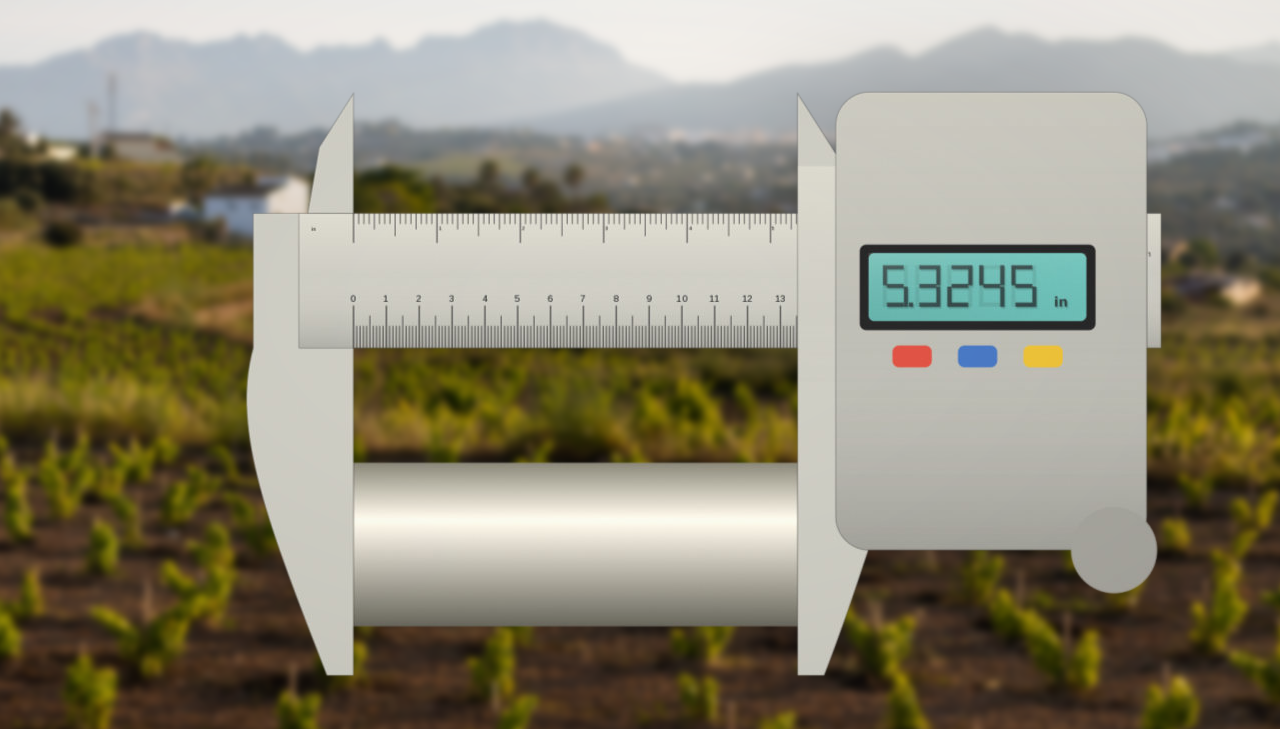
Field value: 5.3245 in
